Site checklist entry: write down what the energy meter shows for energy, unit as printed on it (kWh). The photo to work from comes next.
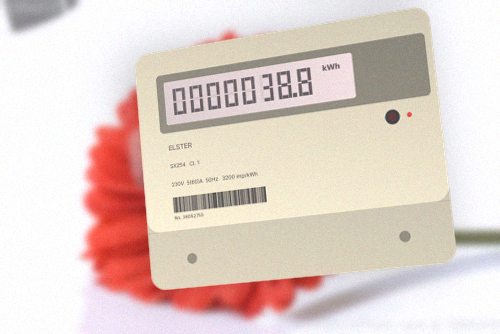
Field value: 38.8 kWh
